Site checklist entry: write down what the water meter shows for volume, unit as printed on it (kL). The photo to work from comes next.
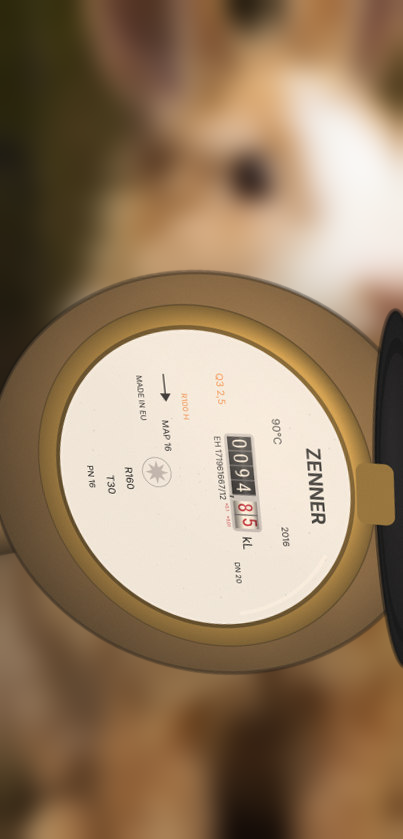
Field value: 94.85 kL
